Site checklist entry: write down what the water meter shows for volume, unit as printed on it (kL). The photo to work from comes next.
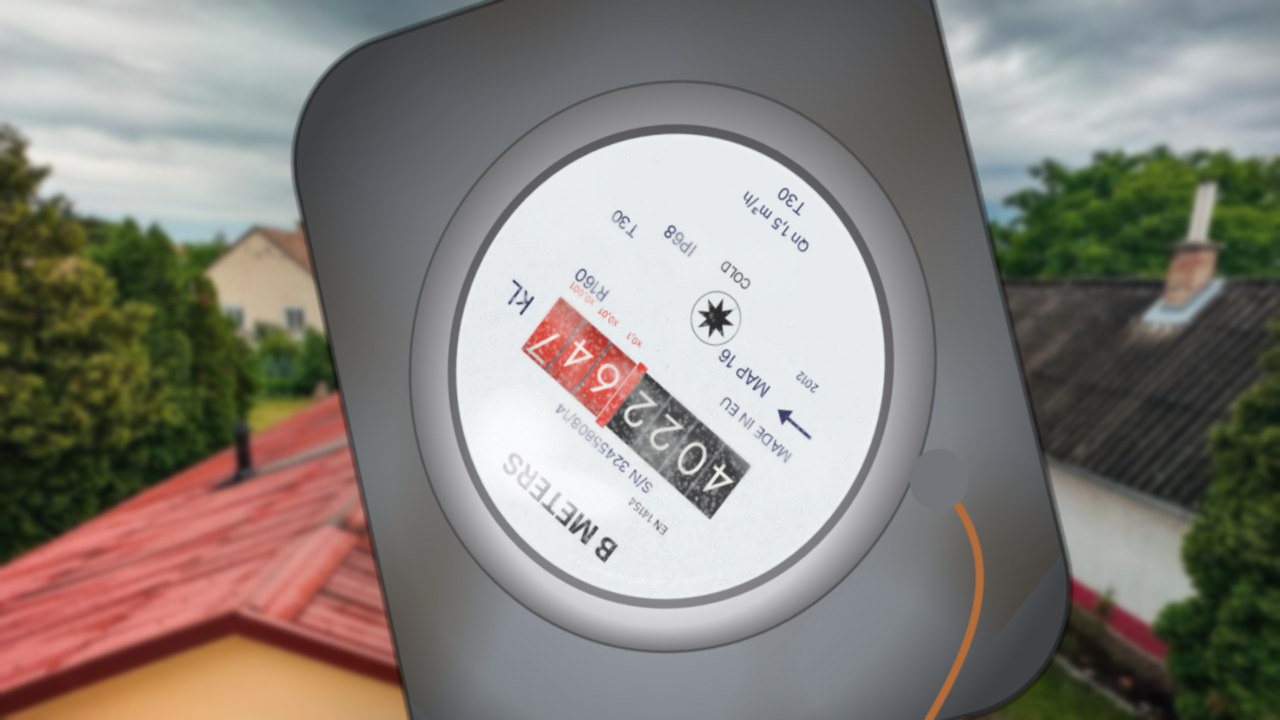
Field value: 4022.647 kL
